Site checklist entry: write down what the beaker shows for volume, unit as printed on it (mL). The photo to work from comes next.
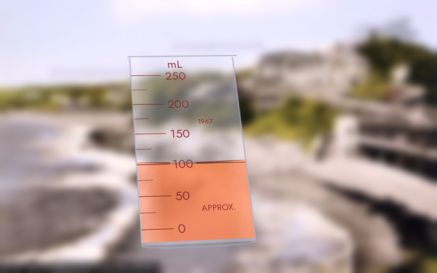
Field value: 100 mL
